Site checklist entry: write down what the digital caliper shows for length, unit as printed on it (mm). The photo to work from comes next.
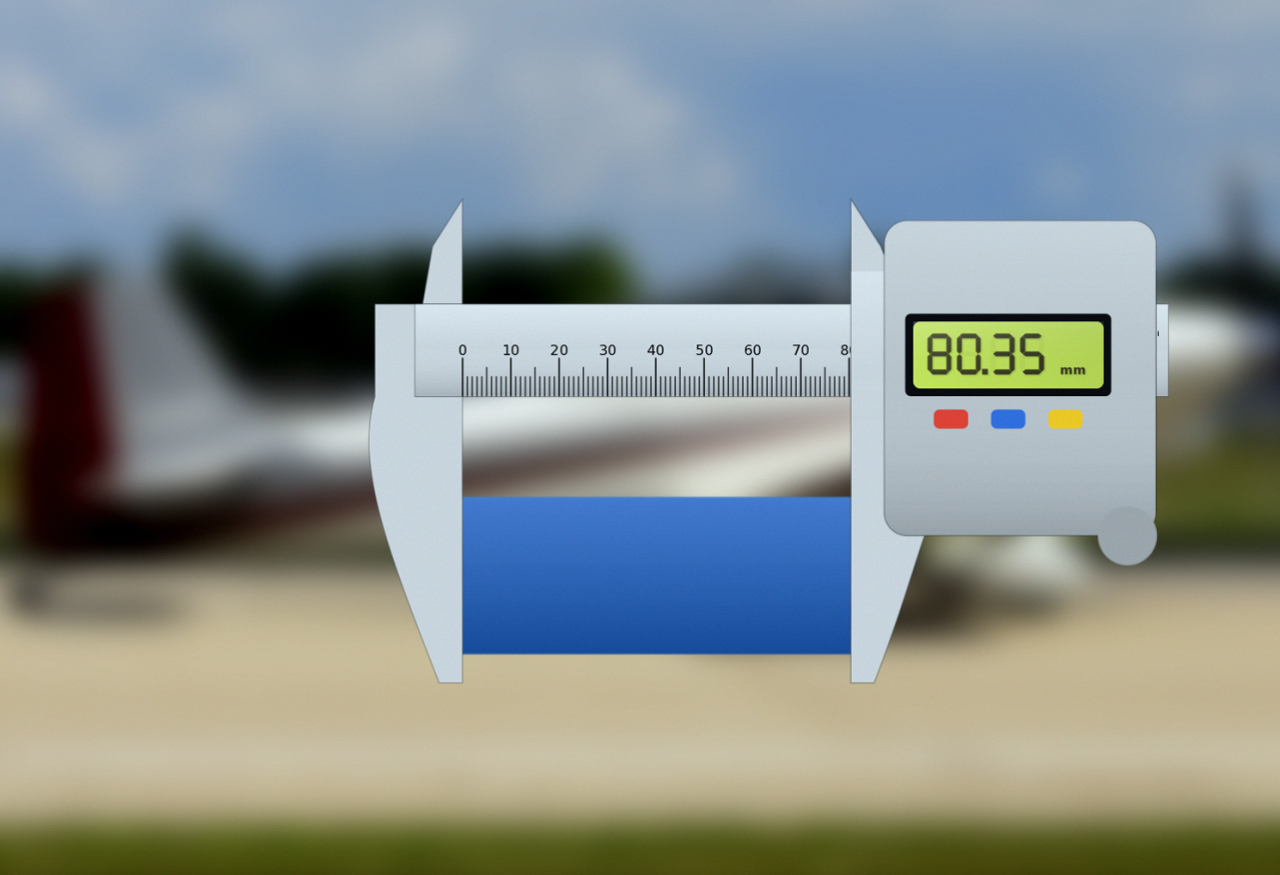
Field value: 80.35 mm
